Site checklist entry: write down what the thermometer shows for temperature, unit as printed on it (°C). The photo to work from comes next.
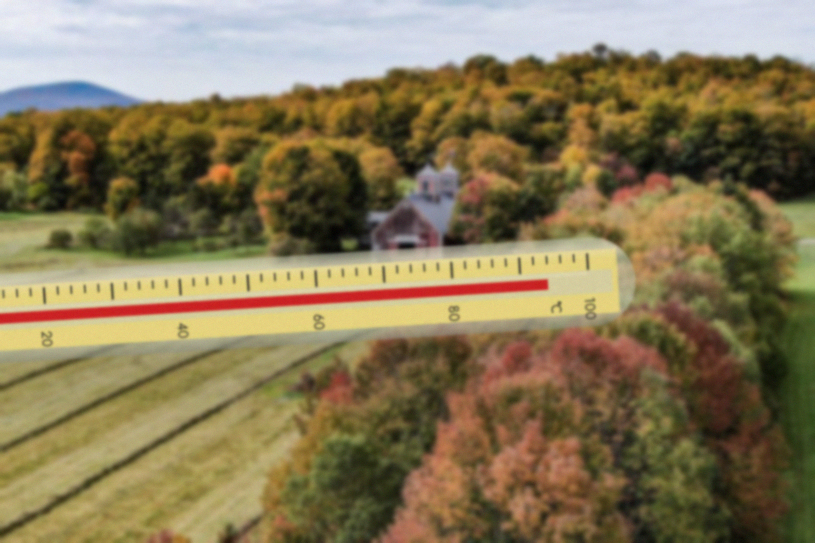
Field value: 94 °C
